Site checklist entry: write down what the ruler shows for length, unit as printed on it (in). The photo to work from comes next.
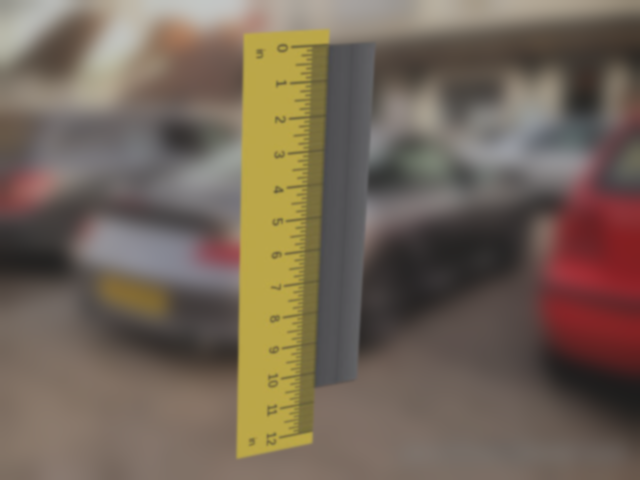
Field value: 10.5 in
